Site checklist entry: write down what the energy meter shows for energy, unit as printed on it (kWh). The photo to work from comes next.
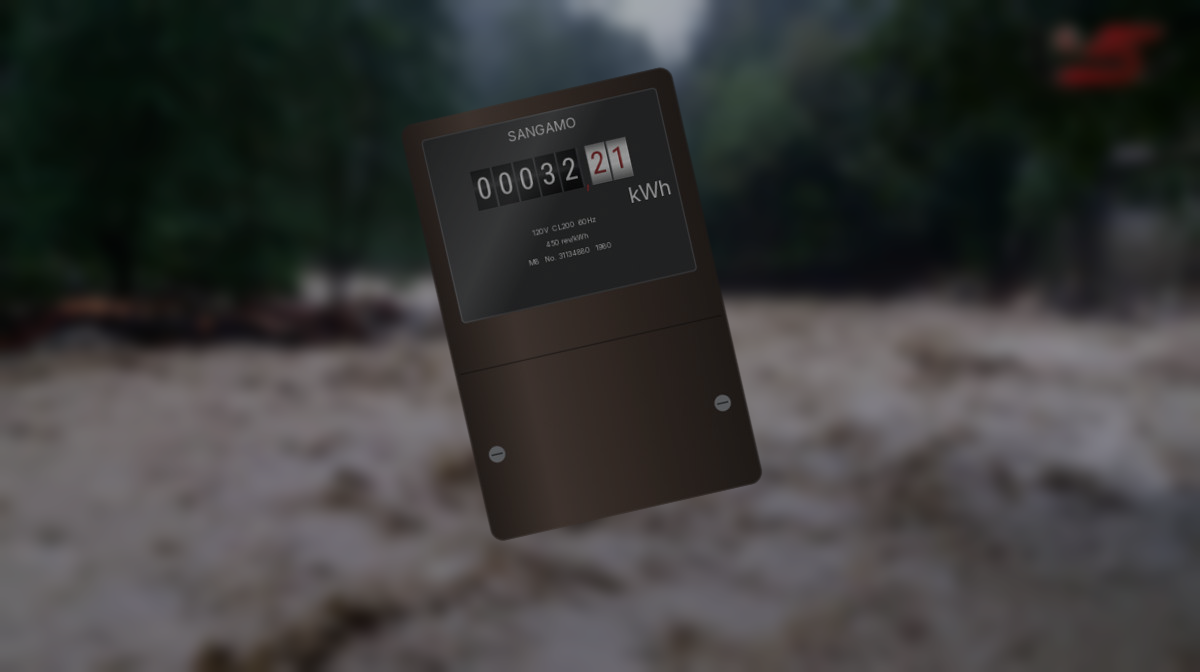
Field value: 32.21 kWh
